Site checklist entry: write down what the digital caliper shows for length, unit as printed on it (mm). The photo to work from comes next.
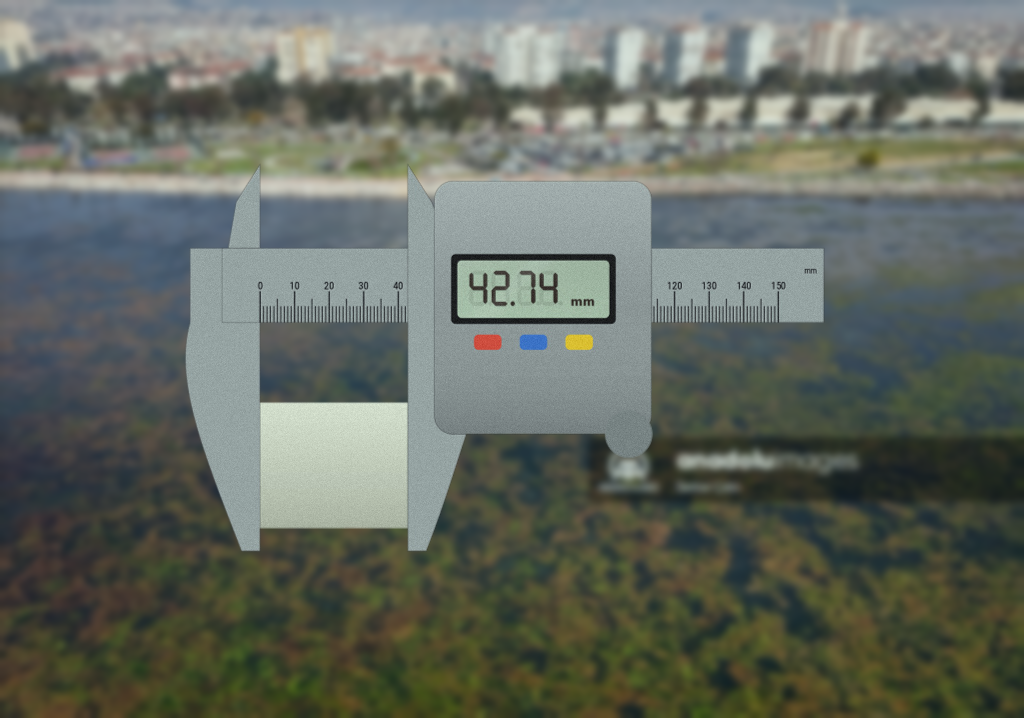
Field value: 42.74 mm
